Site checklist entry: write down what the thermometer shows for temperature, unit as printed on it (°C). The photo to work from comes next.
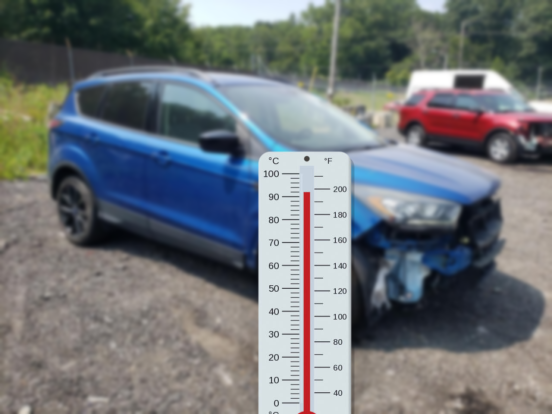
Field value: 92 °C
